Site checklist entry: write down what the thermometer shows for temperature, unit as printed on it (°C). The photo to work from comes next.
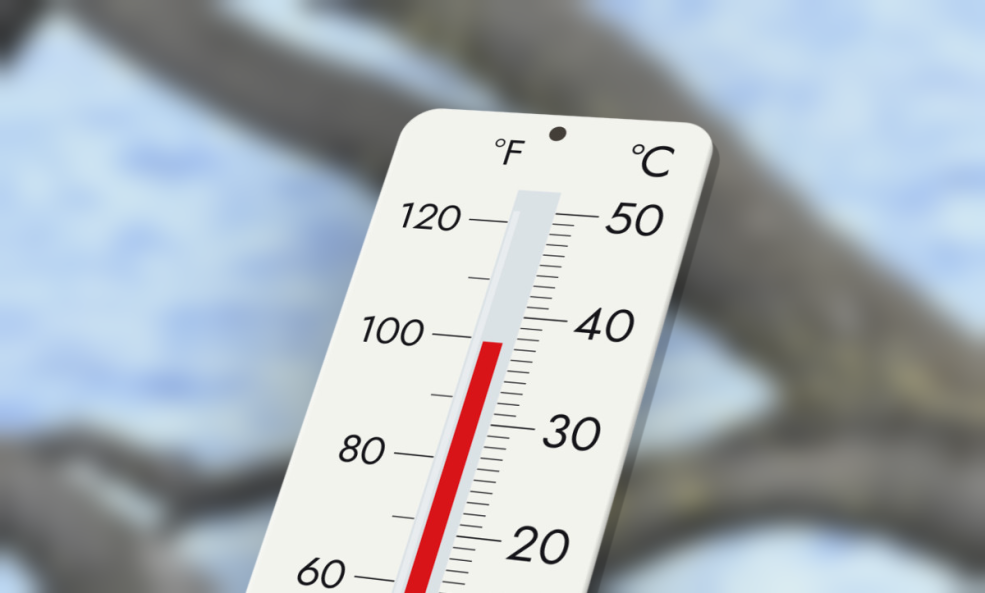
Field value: 37.5 °C
